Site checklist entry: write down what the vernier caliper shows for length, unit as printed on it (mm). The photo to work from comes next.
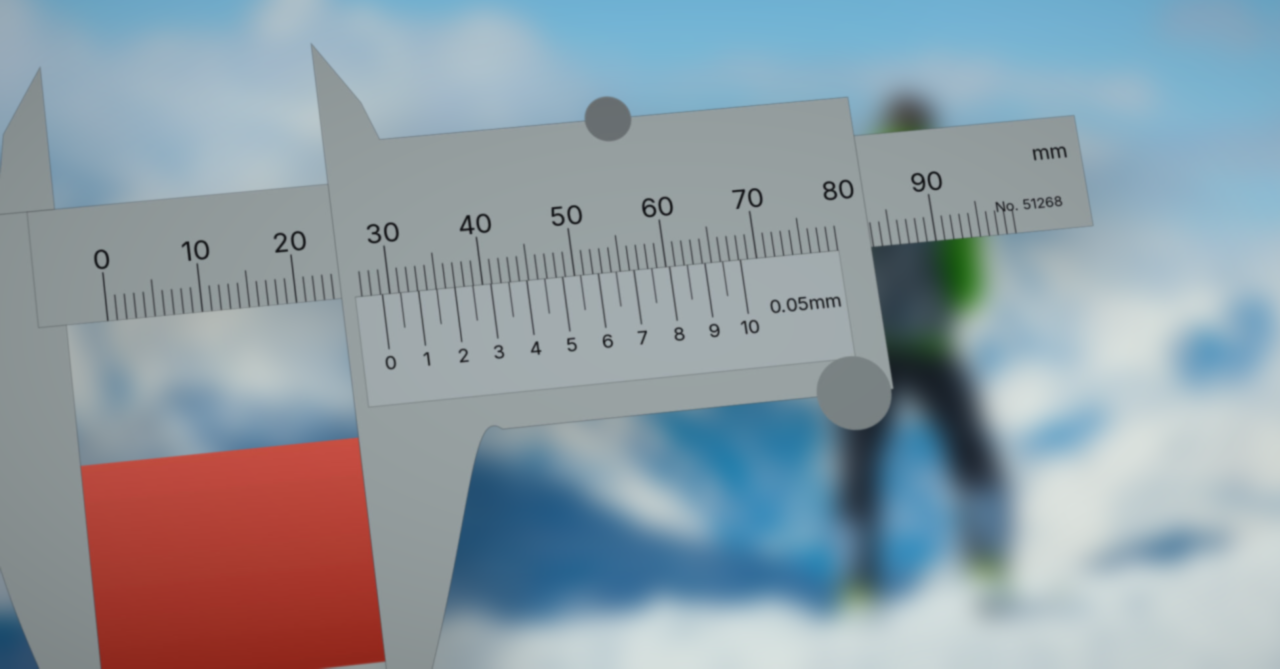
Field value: 29.2 mm
